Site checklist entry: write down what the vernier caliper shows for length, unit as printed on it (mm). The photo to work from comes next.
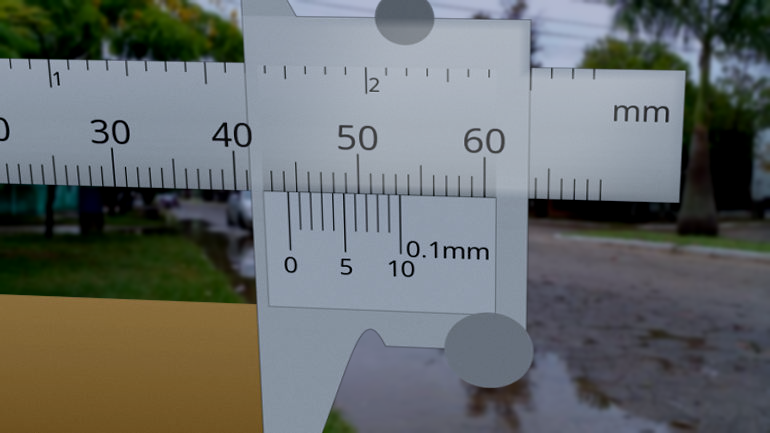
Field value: 44.3 mm
